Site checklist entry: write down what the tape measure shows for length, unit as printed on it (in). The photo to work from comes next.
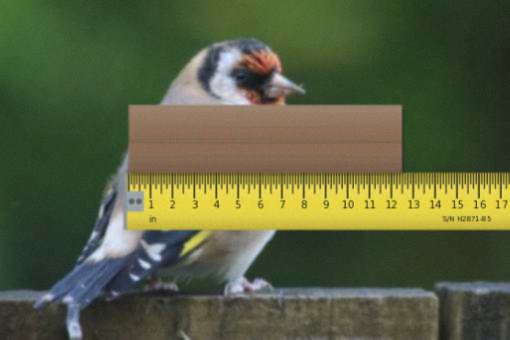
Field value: 12.5 in
